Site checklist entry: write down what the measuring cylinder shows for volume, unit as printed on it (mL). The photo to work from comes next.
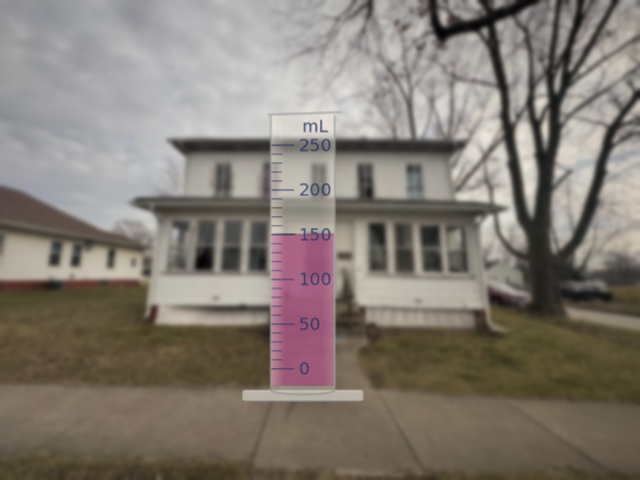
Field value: 150 mL
